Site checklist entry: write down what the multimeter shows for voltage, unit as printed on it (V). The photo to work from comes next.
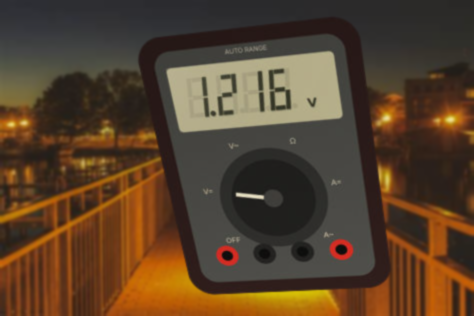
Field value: 1.216 V
